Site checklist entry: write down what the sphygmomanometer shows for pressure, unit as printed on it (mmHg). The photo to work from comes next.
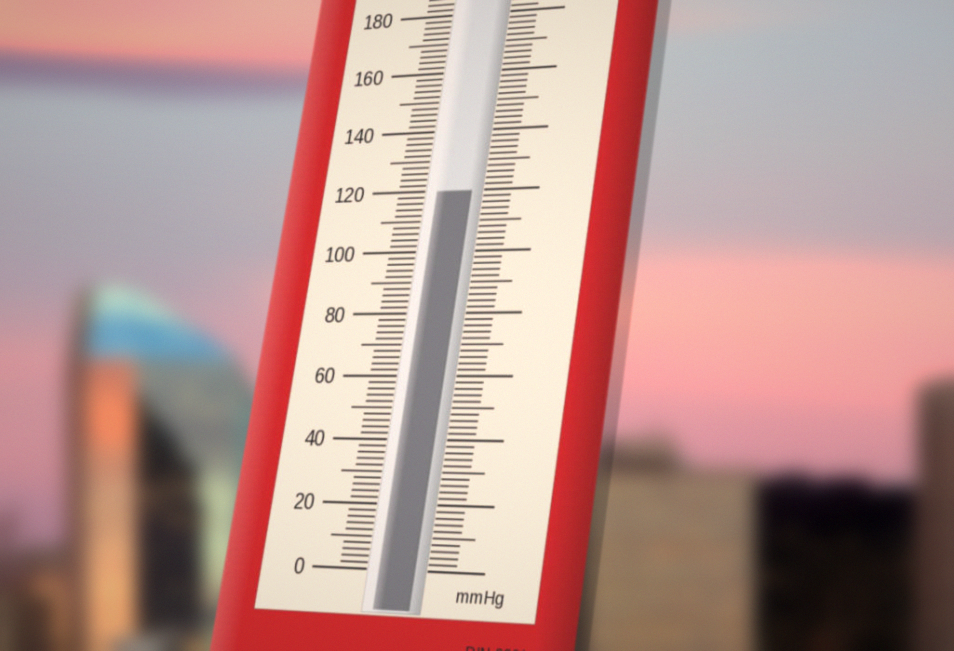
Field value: 120 mmHg
